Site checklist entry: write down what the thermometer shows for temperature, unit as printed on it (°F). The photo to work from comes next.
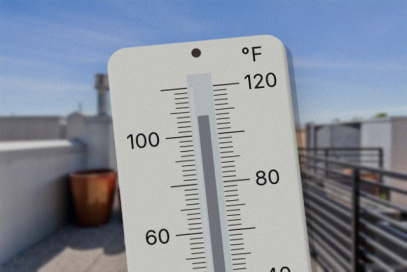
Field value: 108 °F
